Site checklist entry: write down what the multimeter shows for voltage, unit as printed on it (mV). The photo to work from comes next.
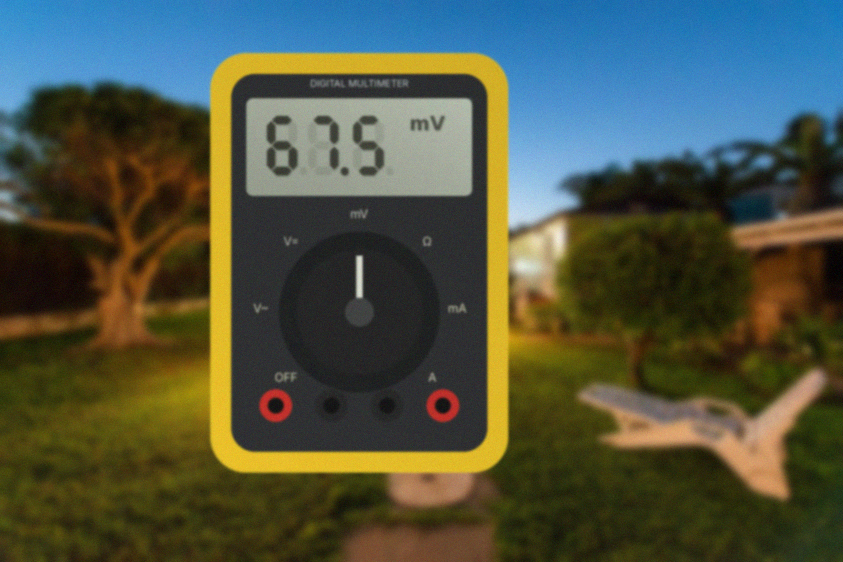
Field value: 67.5 mV
